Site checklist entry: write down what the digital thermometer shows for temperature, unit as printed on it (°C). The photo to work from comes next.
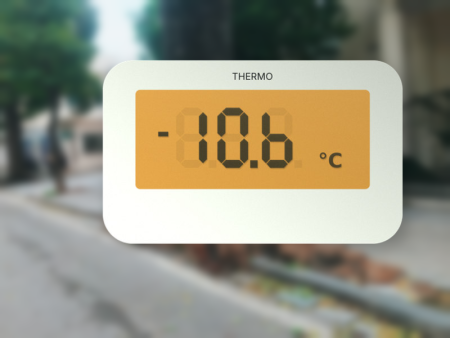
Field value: -10.6 °C
